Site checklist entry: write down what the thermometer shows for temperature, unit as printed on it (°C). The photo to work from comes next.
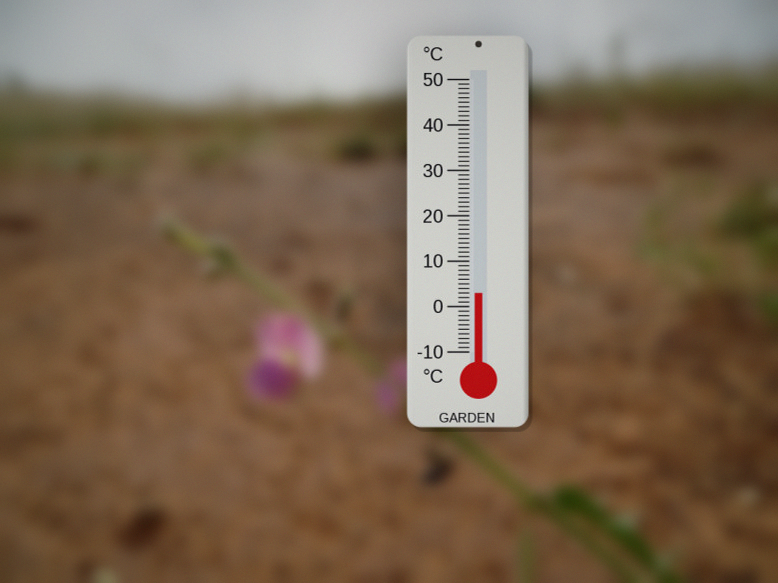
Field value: 3 °C
